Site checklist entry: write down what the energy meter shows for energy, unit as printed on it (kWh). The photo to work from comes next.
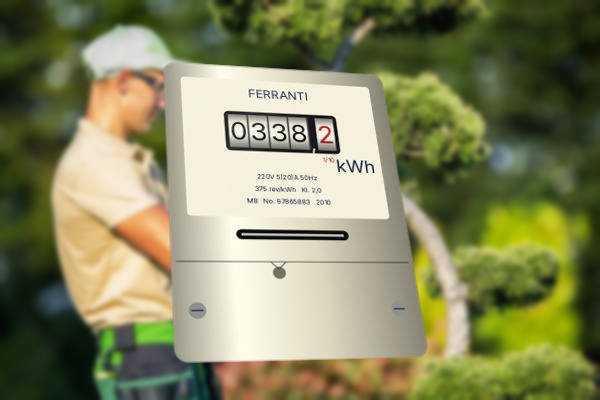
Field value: 338.2 kWh
